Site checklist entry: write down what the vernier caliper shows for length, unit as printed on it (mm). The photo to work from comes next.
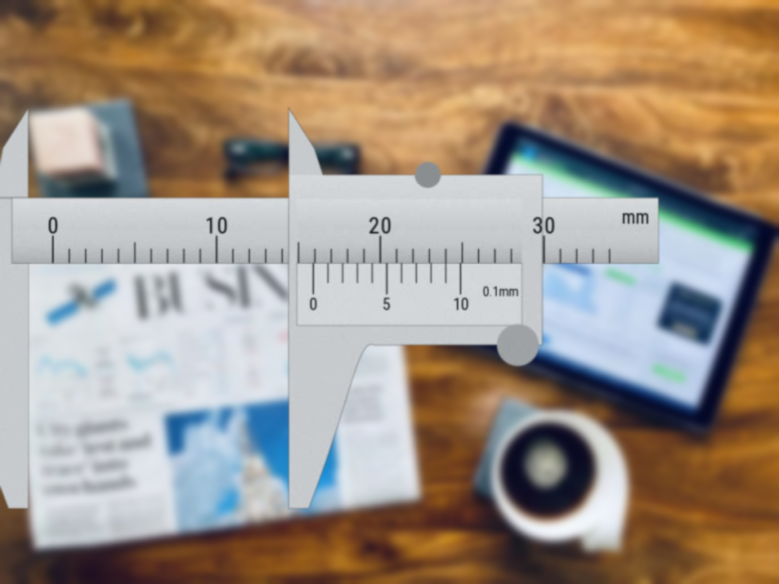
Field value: 15.9 mm
